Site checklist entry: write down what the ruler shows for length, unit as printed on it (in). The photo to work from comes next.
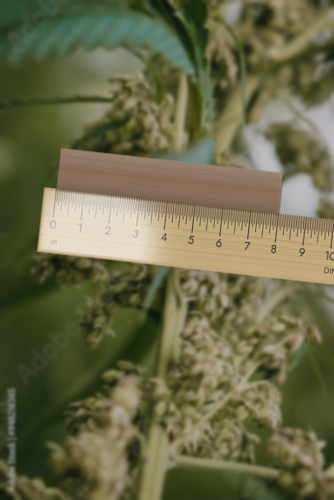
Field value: 8 in
